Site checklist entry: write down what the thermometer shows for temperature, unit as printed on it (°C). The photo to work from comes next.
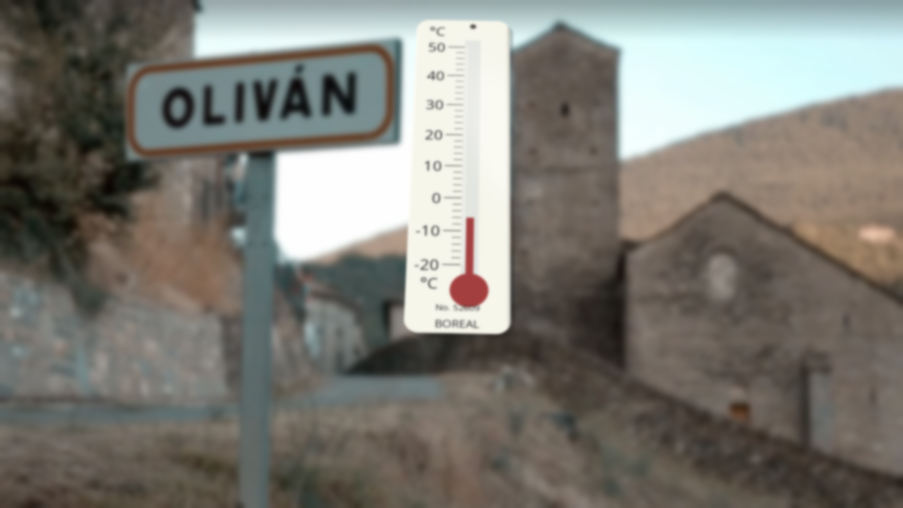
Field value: -6 °C
